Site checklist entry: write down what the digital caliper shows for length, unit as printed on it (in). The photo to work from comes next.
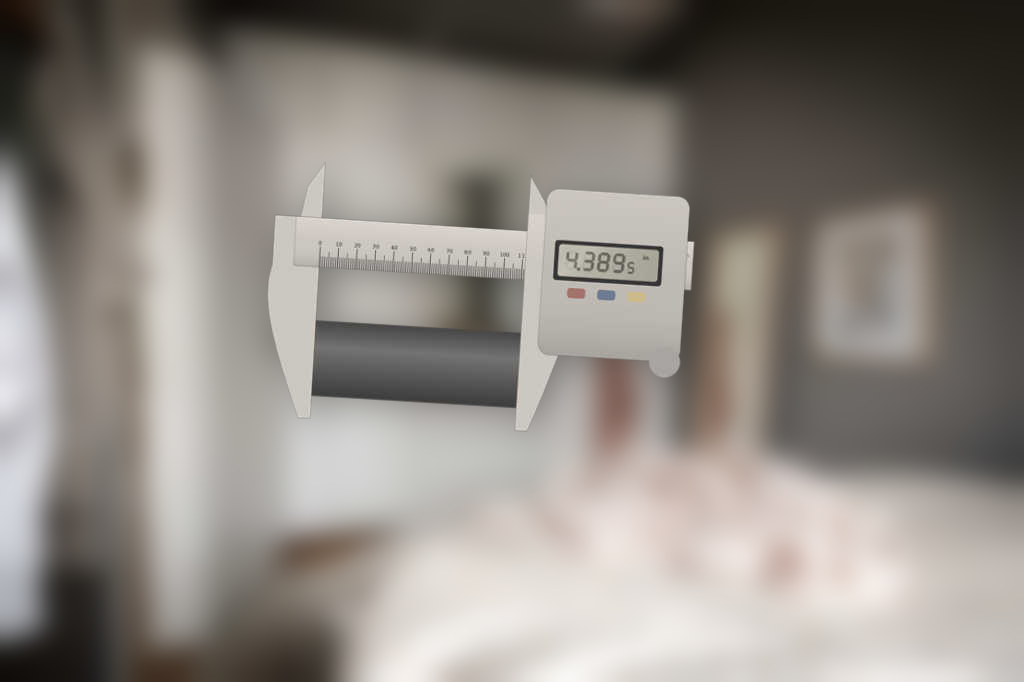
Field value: 4.3895 in
